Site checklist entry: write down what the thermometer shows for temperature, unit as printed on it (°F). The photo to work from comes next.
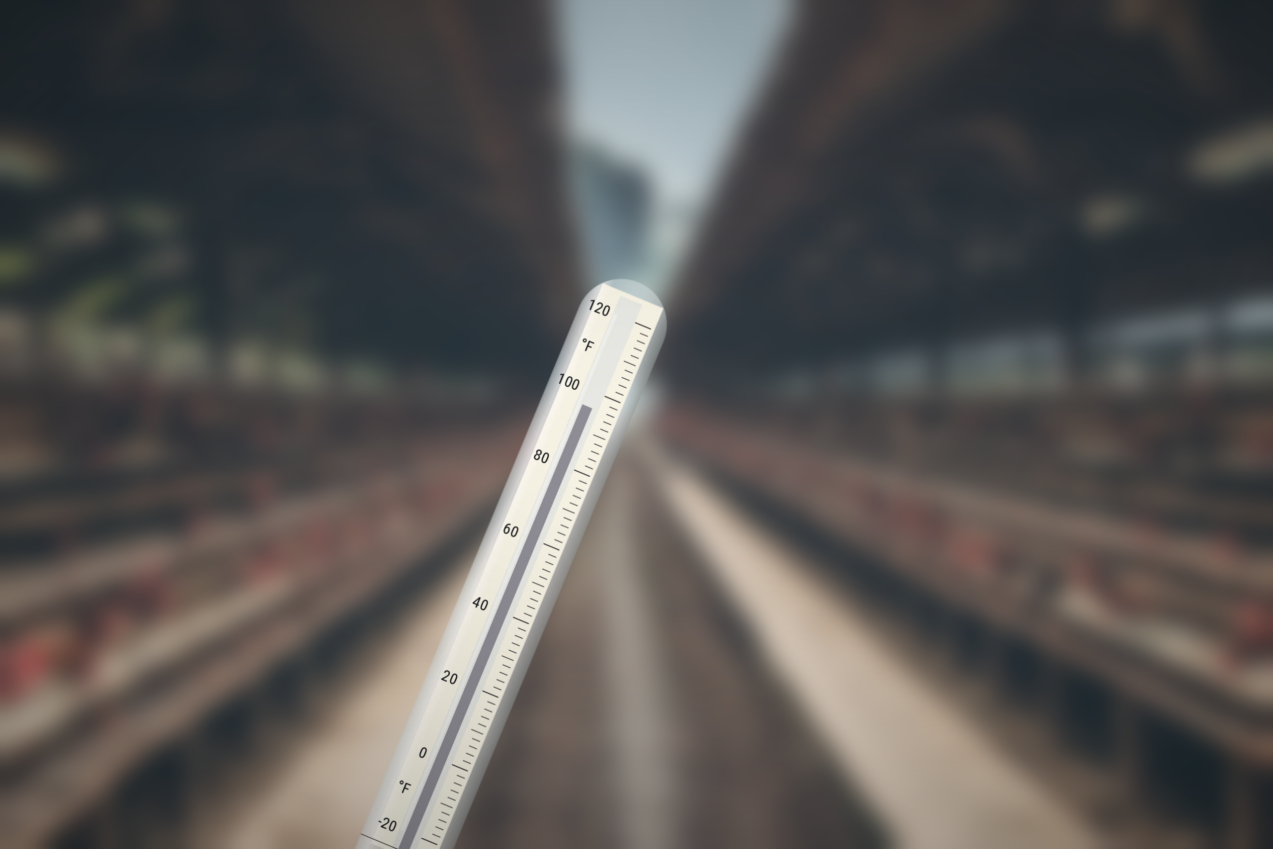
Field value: 96 °F
